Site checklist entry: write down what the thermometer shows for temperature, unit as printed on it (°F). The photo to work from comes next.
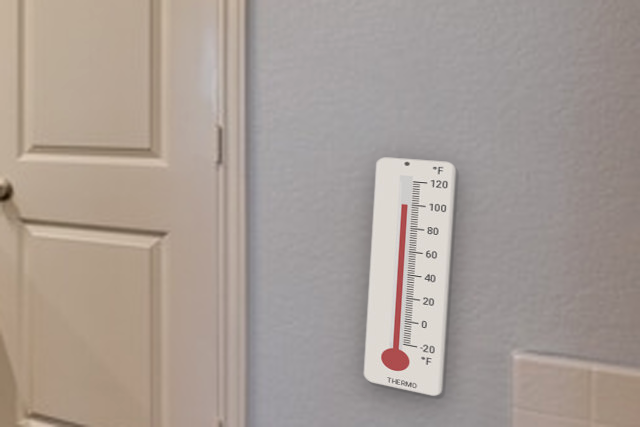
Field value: 100 °F
